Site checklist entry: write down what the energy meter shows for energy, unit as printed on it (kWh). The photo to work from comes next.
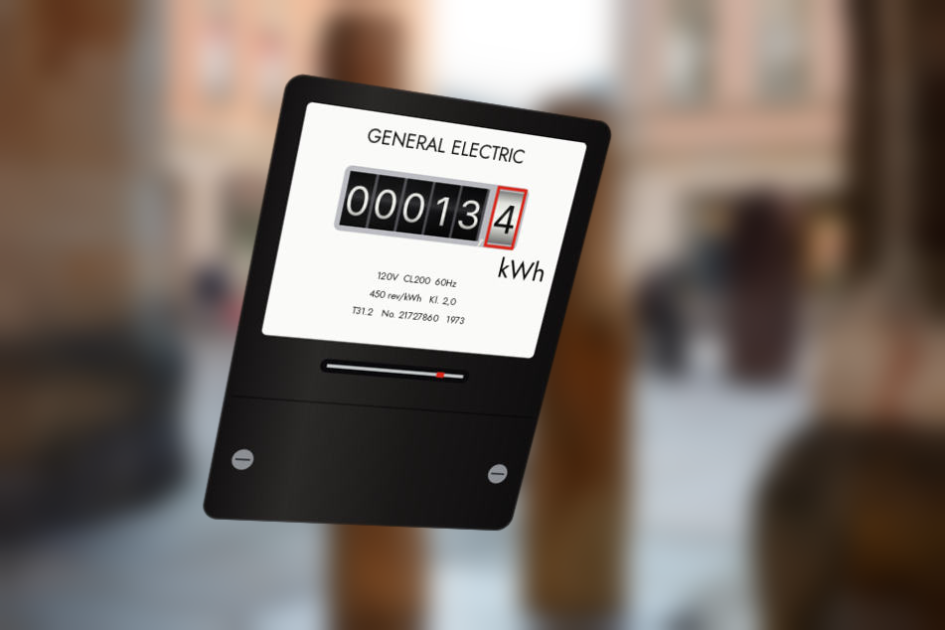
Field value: 13.4 kWh
